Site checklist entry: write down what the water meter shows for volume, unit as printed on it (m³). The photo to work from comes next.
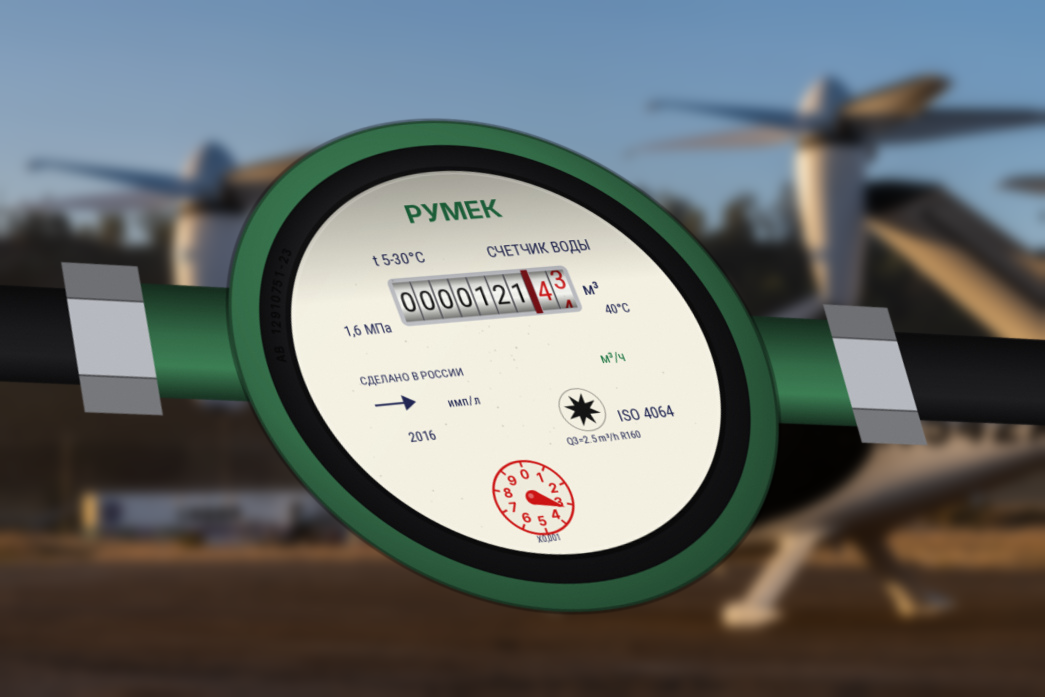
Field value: 121.433 m³
